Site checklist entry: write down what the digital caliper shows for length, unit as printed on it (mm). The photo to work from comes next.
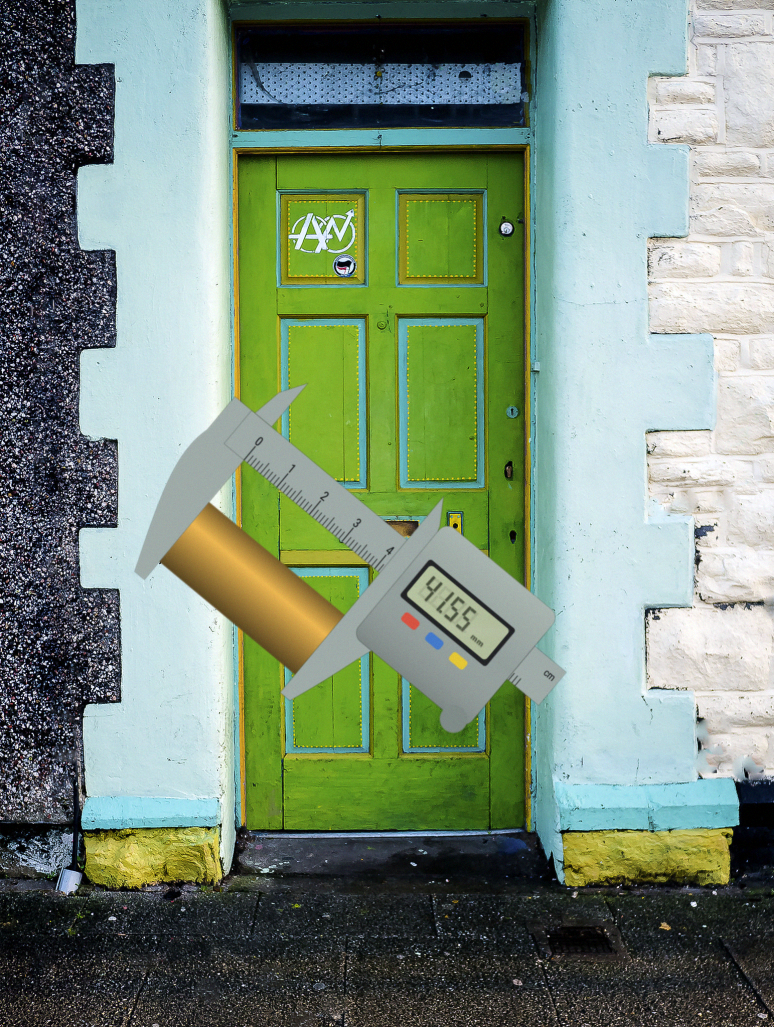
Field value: 41.55 mm
